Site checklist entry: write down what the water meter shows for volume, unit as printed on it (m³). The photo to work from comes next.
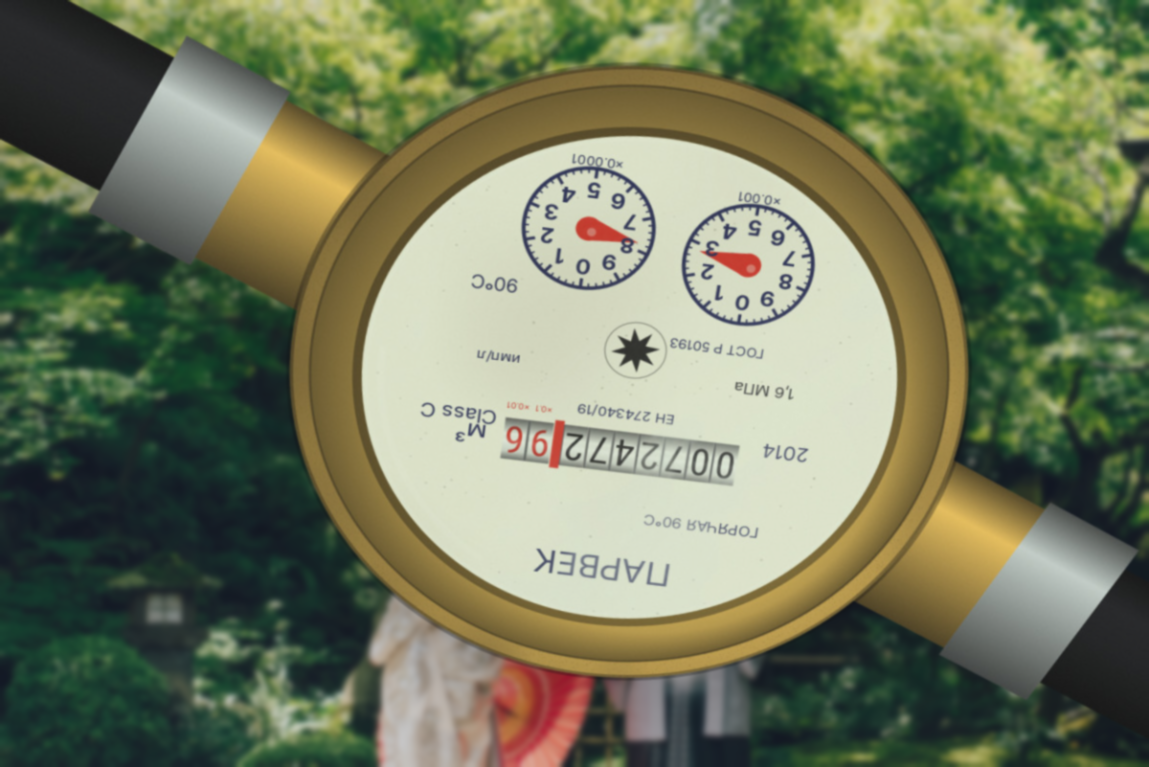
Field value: 72472.9627 m³
